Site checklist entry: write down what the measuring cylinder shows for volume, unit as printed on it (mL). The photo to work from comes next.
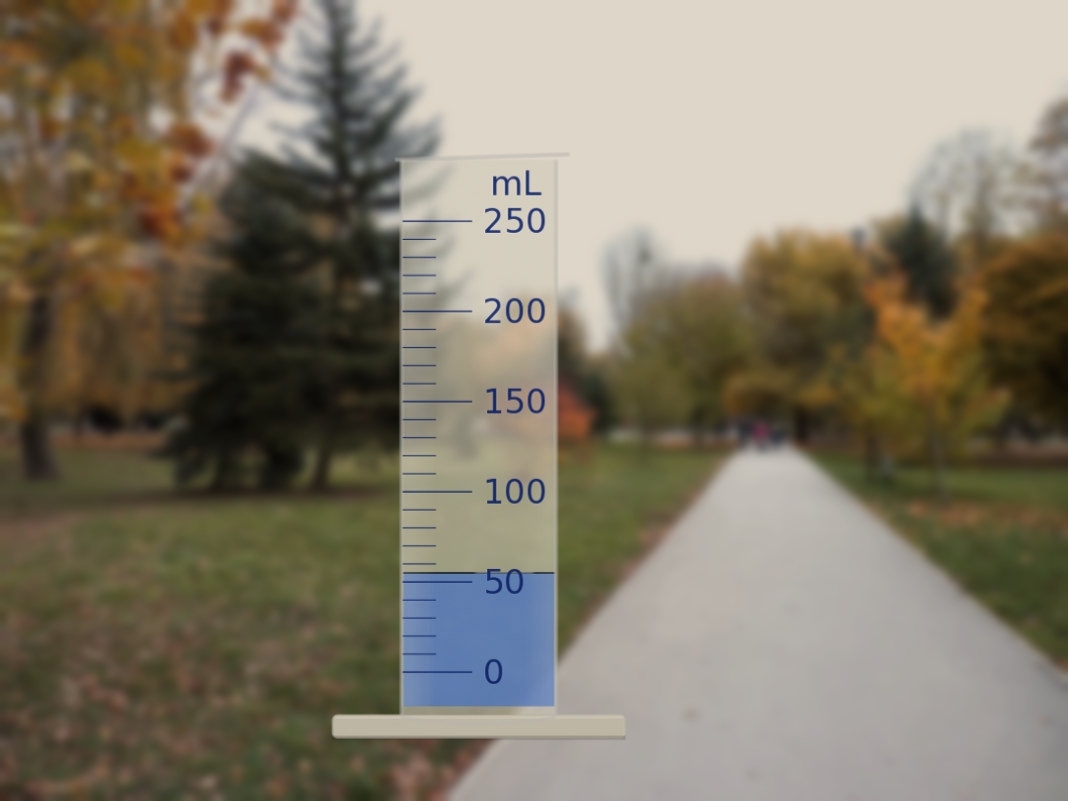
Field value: 55 mL
